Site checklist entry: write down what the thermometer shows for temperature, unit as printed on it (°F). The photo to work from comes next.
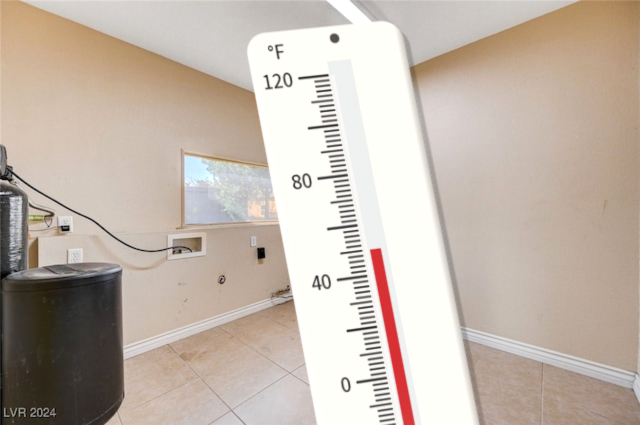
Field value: 50 °F
